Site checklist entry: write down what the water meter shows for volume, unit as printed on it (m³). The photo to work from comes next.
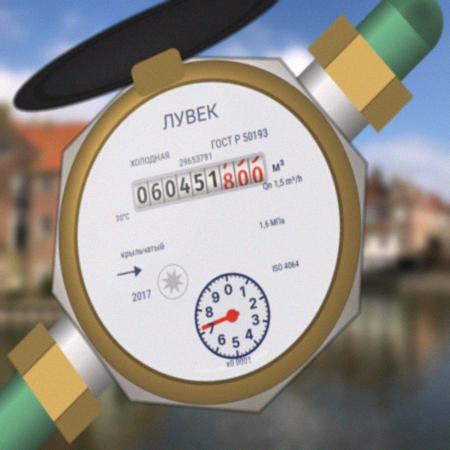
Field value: 60451.7997 m³
